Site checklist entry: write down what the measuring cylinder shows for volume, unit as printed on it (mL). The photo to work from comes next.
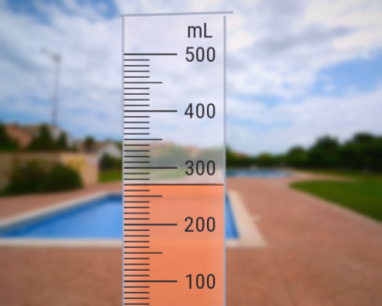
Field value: 270 mL
